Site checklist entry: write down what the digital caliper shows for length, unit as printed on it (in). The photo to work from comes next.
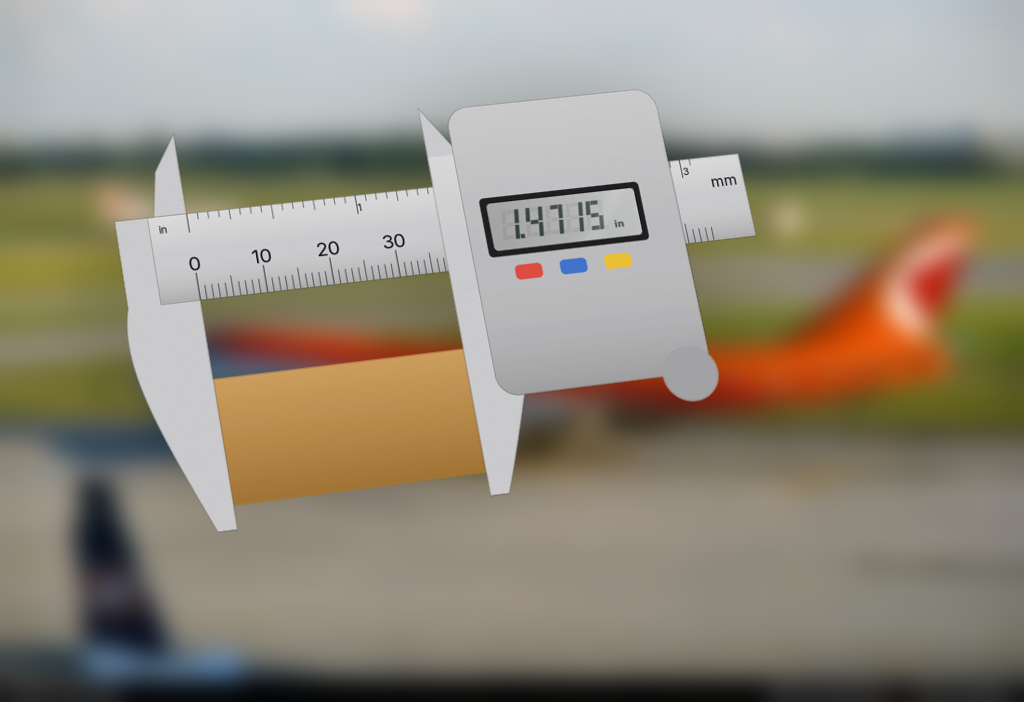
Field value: 1.4715 in
